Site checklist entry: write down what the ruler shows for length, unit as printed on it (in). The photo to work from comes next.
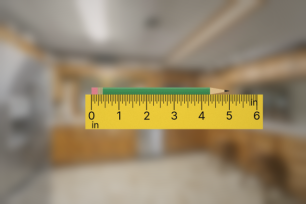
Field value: 5 in
